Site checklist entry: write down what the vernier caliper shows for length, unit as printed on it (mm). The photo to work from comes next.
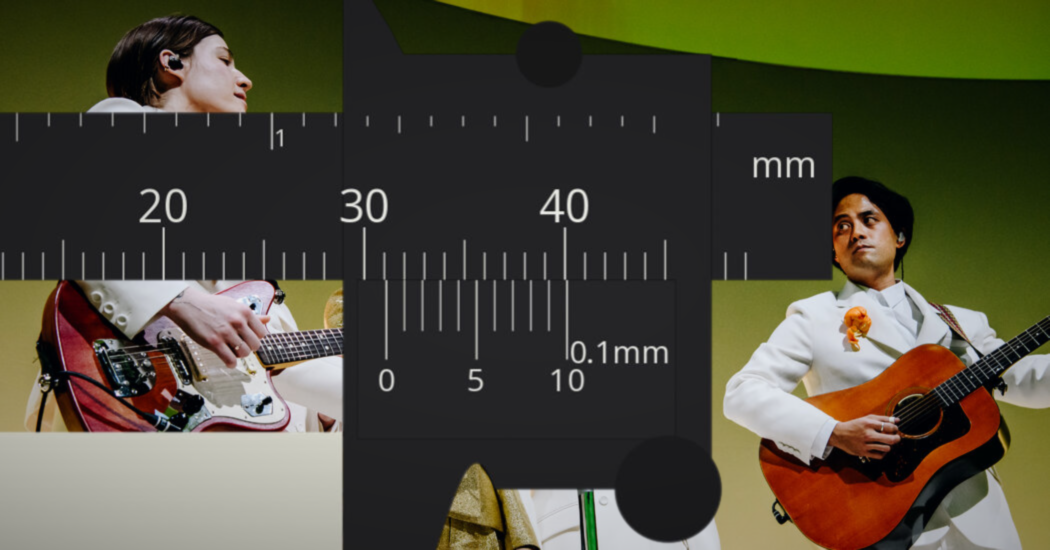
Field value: 31.1 mm
